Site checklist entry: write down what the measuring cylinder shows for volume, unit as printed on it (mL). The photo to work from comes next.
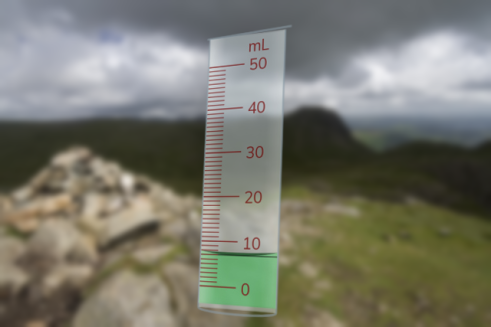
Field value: 7 mL
